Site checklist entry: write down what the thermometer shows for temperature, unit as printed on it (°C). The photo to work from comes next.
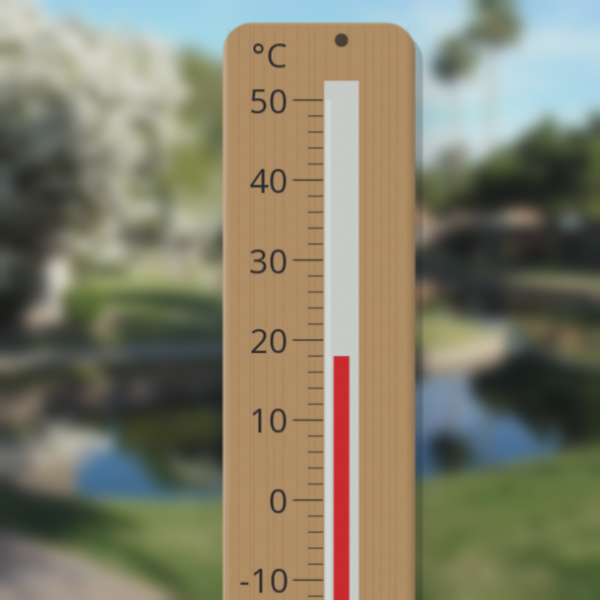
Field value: 18 °C
